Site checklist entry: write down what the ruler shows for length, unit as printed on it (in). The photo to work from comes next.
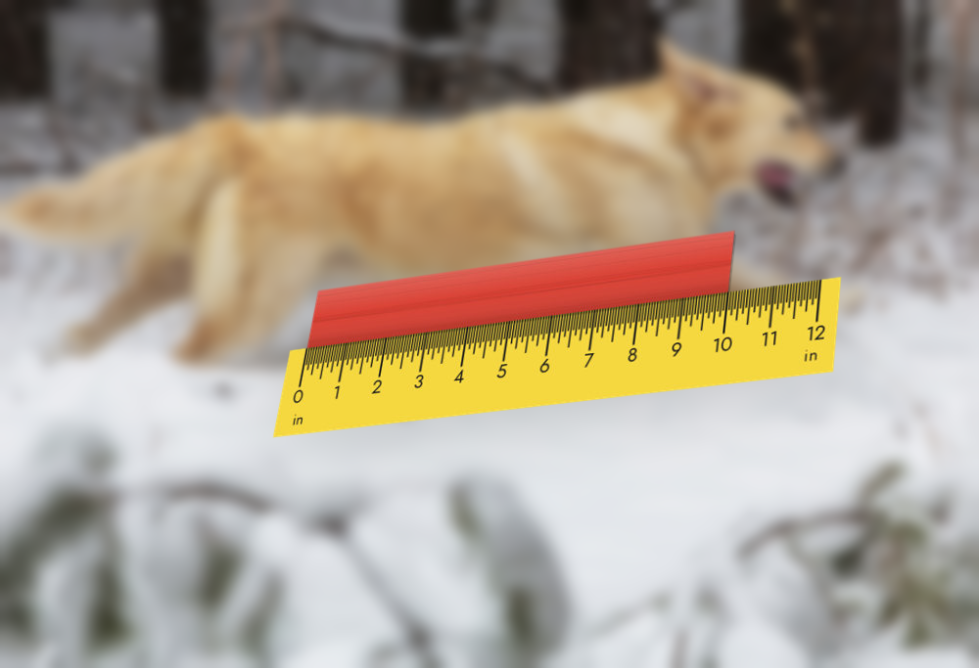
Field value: 10 in
